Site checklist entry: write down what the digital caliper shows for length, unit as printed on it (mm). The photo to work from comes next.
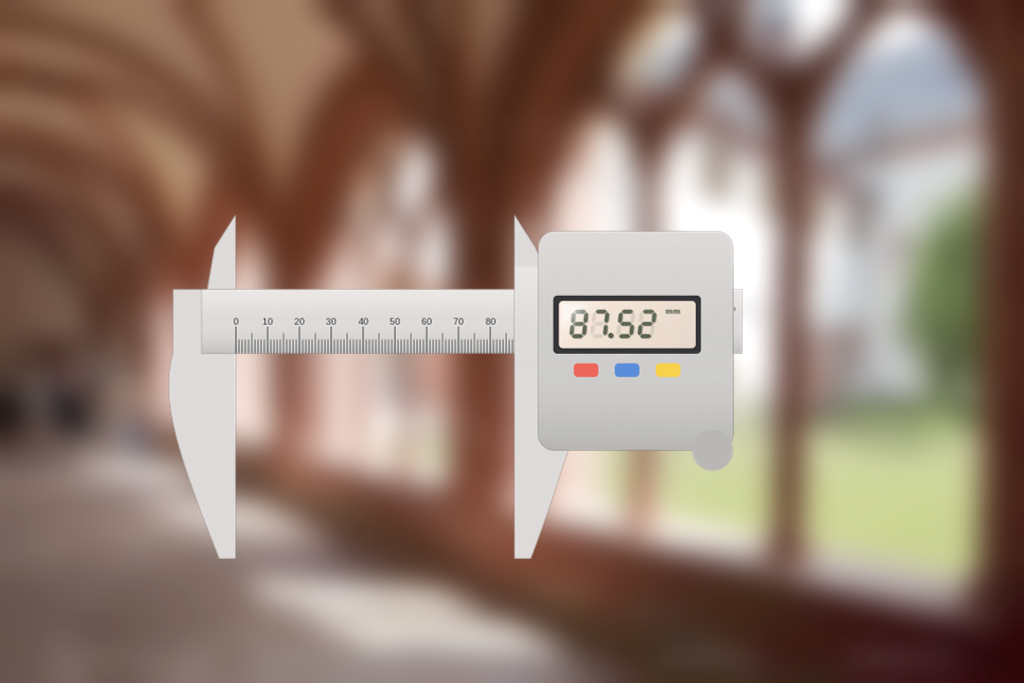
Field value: 87.52 mm
